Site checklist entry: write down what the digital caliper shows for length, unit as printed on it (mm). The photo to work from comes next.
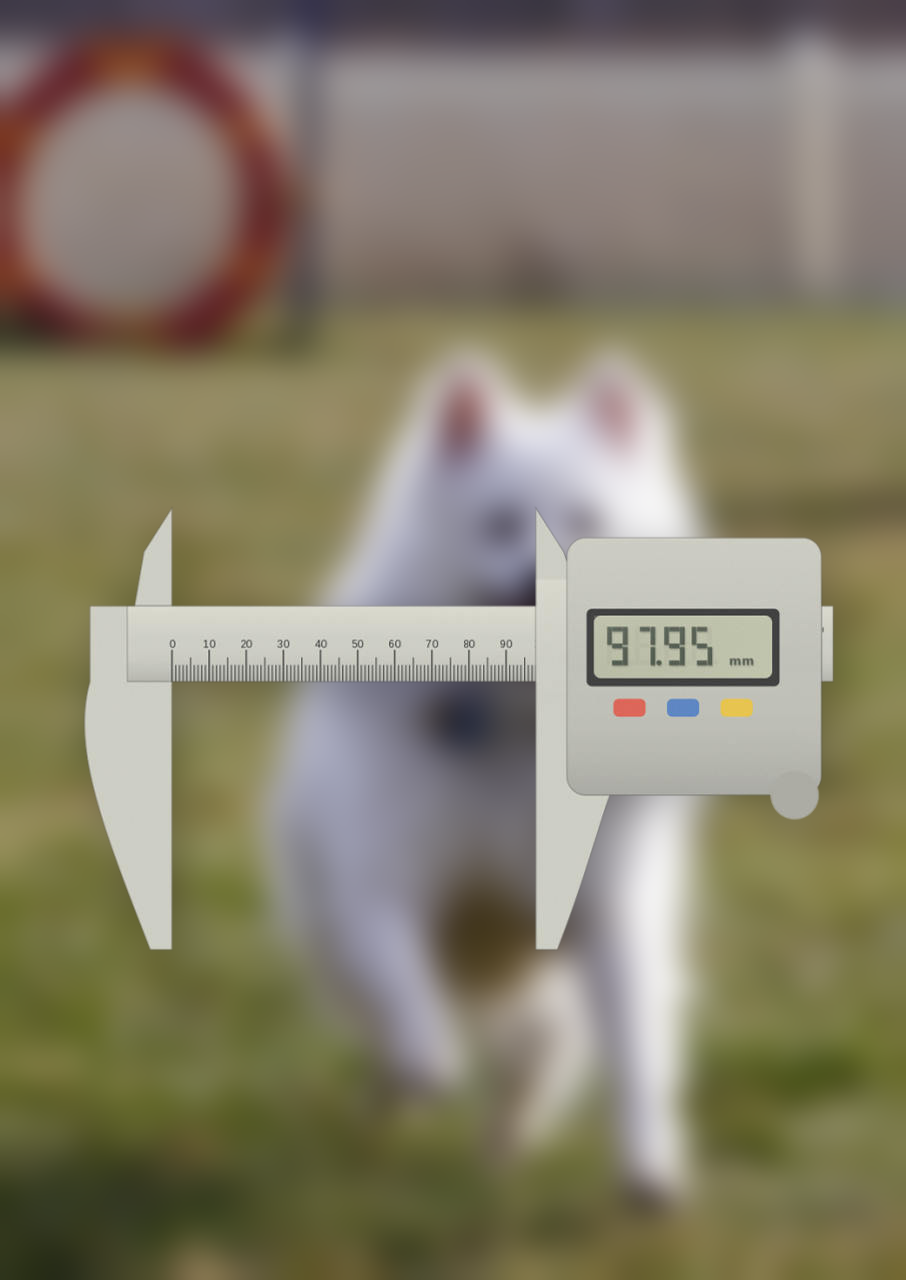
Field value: 97.95 mm
